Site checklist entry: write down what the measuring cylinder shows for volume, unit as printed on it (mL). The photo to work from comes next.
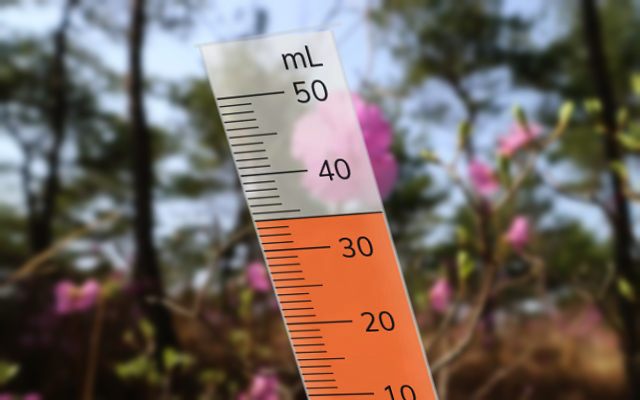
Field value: 34 mL
